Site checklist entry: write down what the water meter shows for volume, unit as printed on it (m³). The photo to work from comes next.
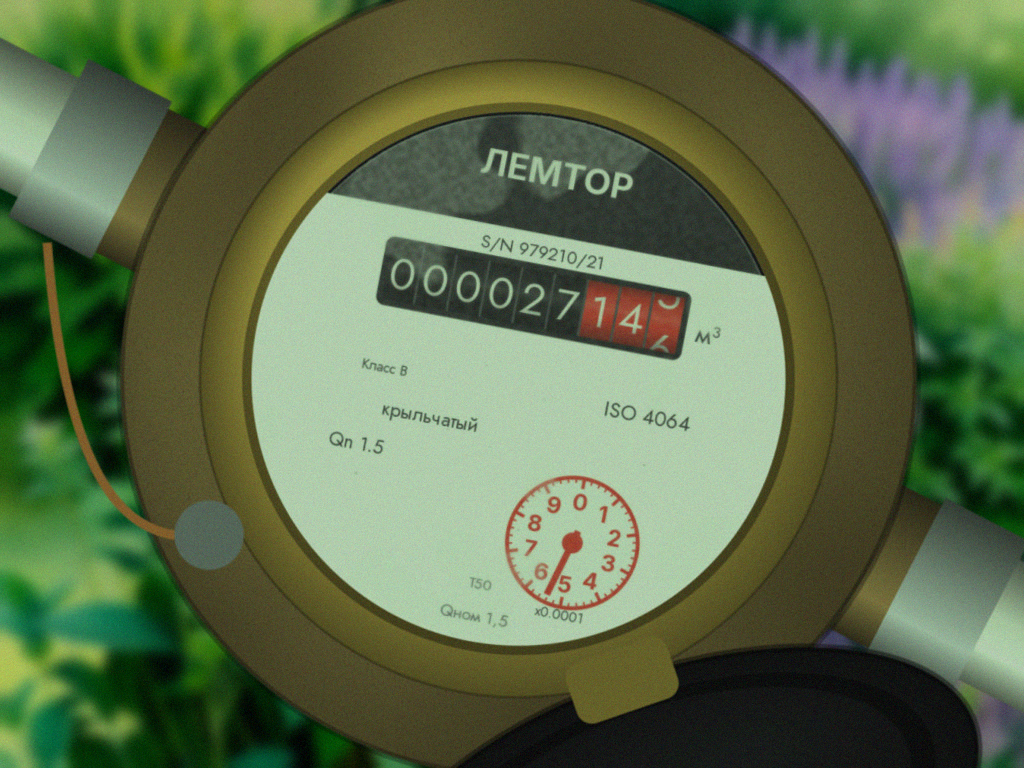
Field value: 27.1455 m³
